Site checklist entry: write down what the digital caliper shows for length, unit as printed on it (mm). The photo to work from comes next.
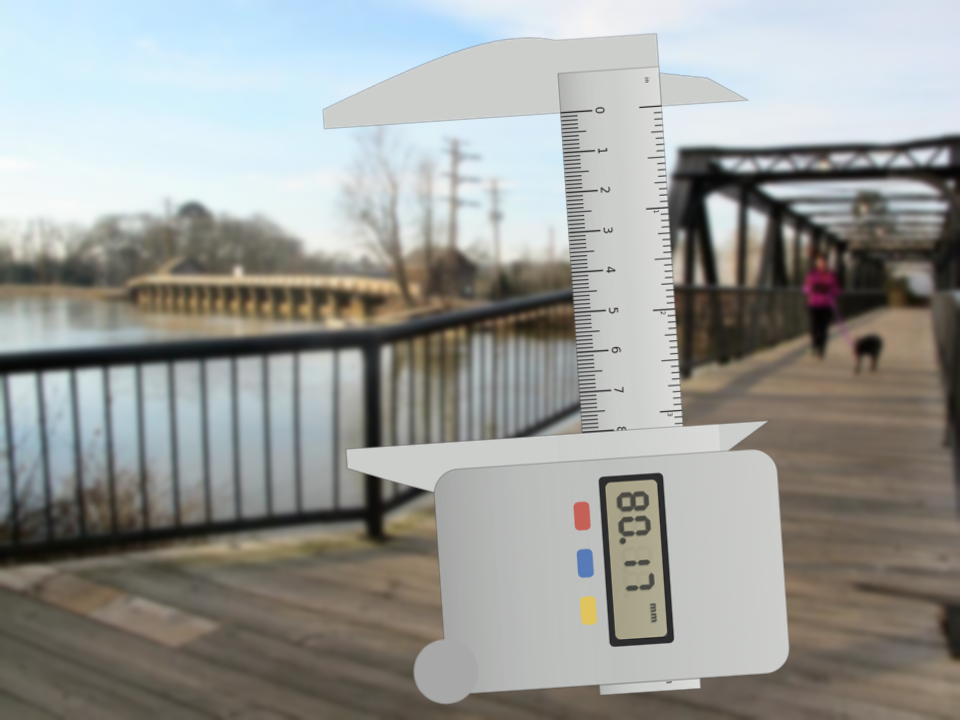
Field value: 80.17 mm
